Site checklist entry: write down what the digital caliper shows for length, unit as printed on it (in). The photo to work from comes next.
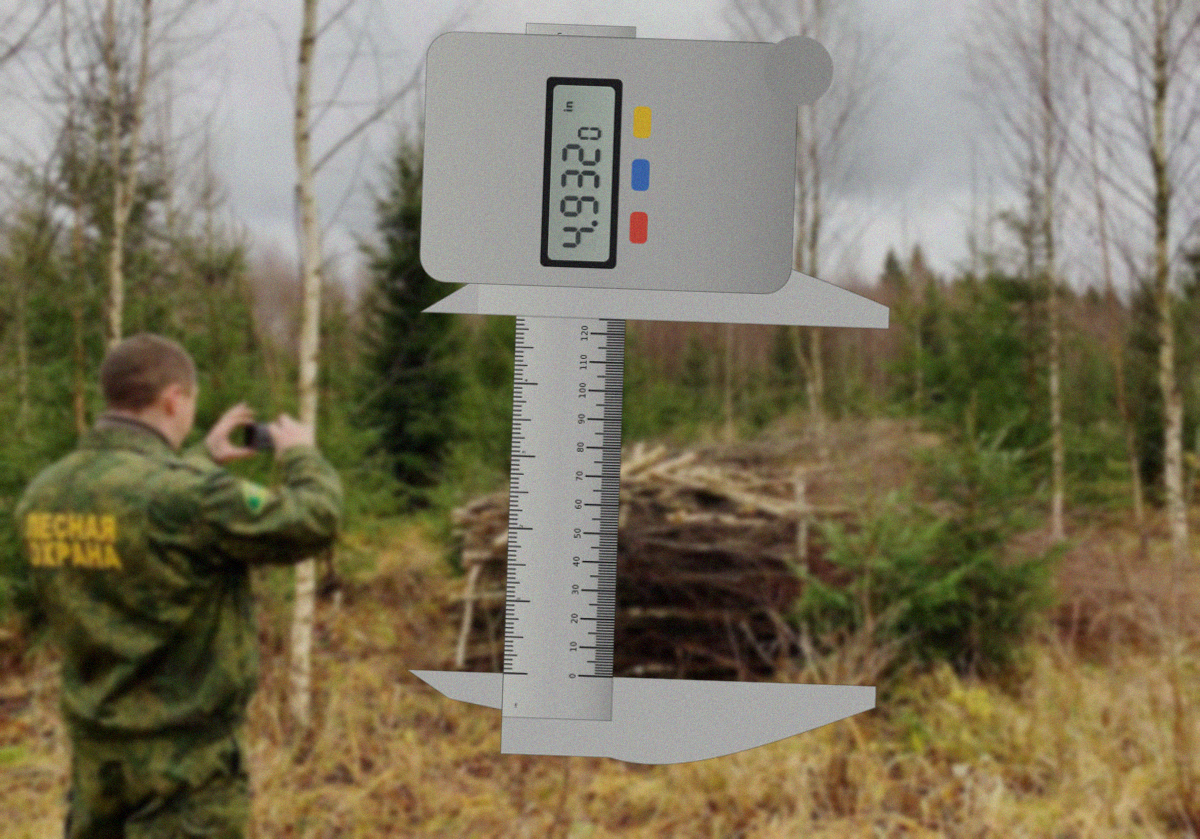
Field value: 4.9320 in
